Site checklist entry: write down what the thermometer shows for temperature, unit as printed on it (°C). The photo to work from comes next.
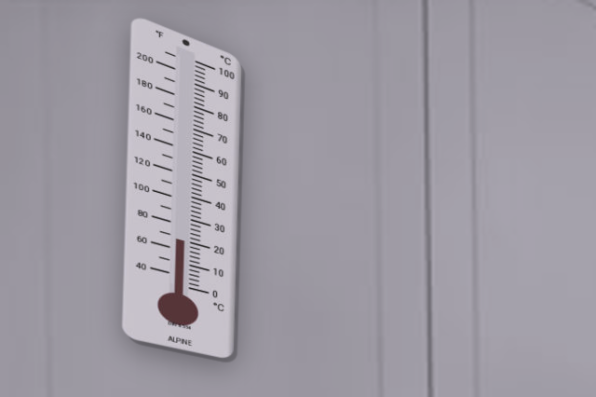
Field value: 20 °C
